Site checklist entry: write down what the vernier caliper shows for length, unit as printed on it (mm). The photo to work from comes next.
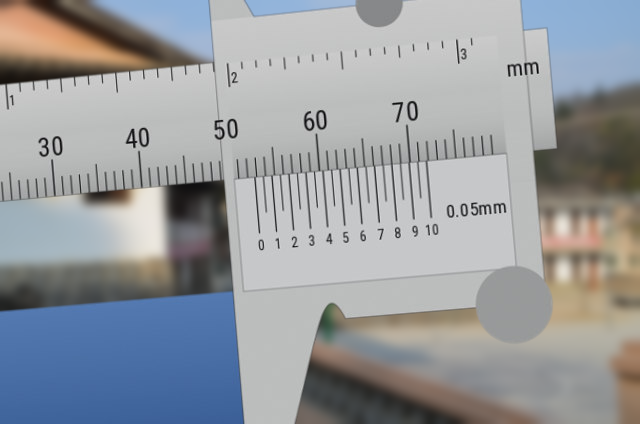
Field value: 52.8 mm
